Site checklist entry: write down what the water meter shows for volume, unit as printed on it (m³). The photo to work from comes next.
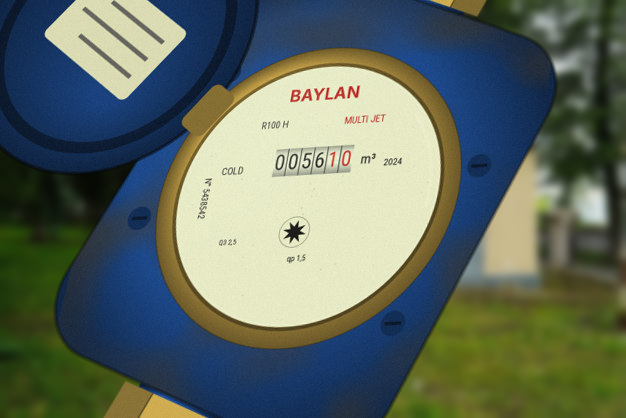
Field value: 56.10 m³
